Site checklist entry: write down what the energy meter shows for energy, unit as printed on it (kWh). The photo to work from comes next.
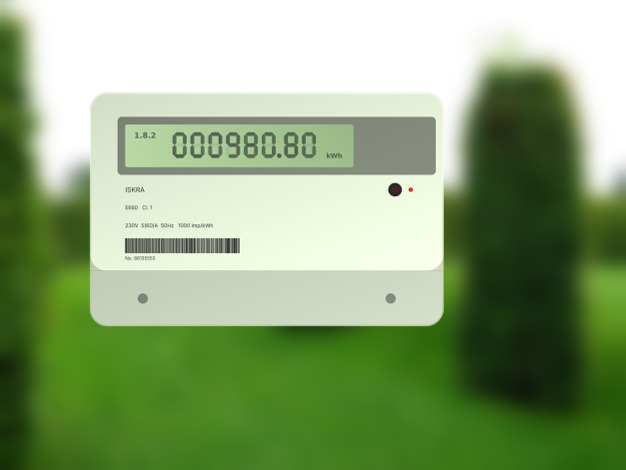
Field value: 980.80 kWh
